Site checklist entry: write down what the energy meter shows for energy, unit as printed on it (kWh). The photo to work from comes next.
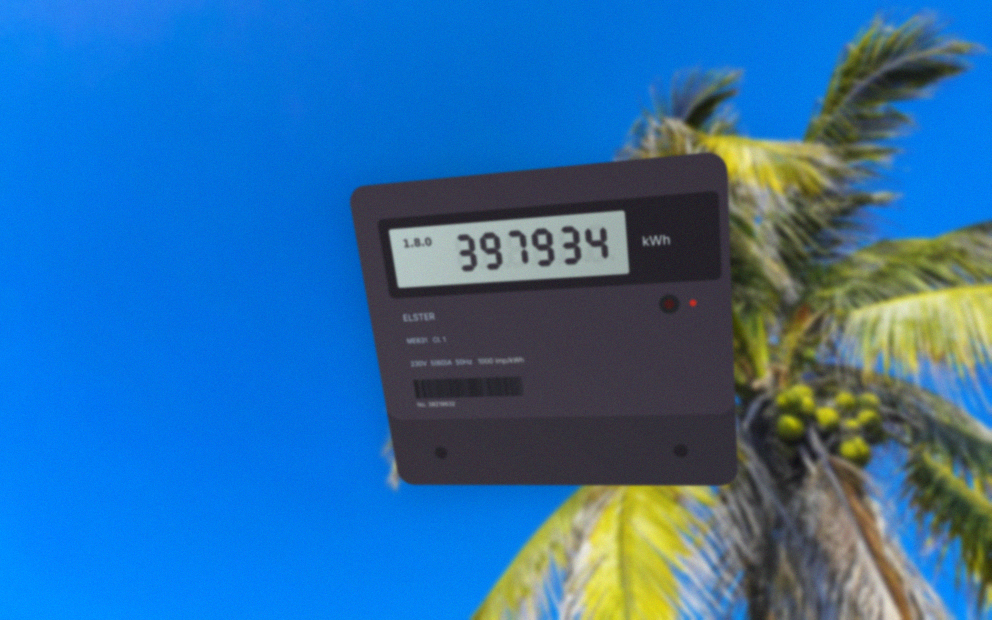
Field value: 397934 kWh
